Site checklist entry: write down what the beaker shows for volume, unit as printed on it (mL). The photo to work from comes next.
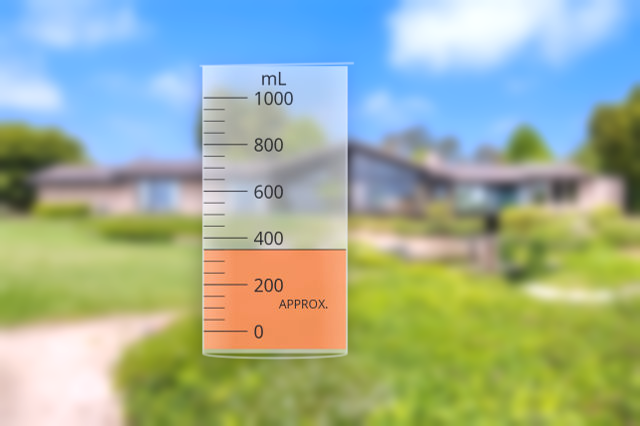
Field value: 350 mL
